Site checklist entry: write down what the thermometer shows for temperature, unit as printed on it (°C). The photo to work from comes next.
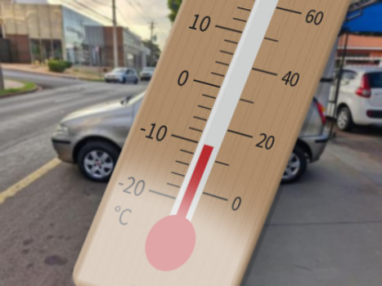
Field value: -10 °C
